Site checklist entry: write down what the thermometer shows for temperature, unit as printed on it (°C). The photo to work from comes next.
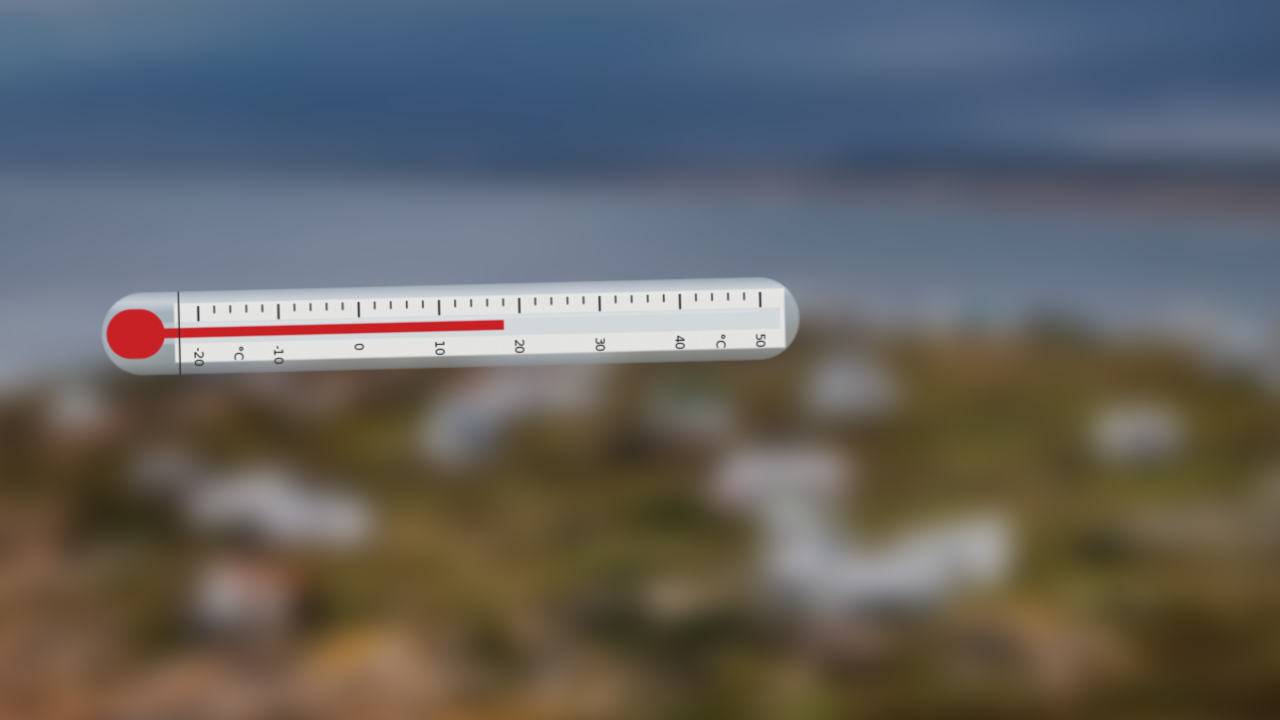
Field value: 18 °C
